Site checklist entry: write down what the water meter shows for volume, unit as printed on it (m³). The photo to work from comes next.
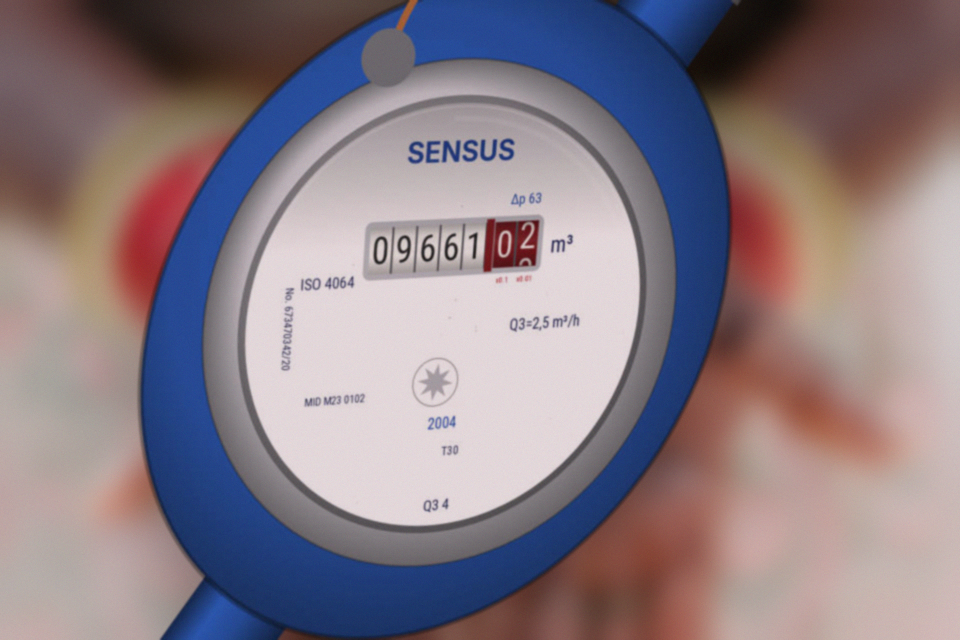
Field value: 9661.02 m³
